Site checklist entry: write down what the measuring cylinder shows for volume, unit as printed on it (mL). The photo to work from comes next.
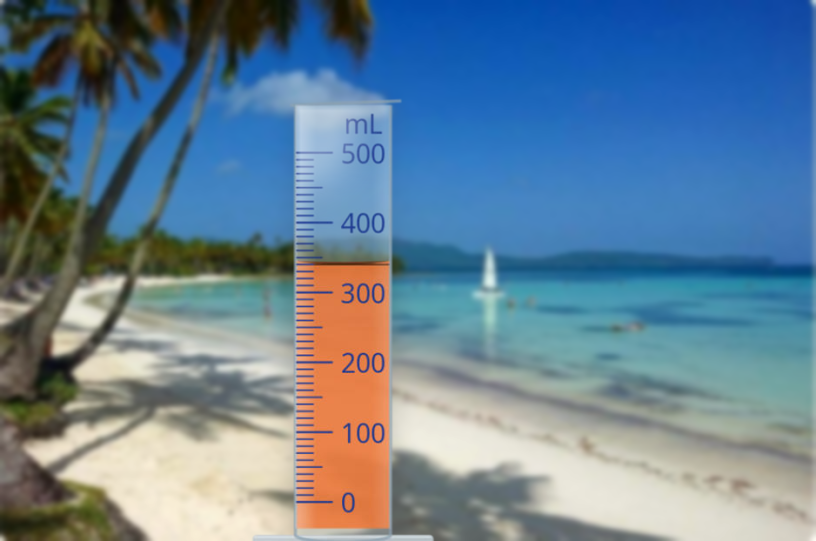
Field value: 340 mL
